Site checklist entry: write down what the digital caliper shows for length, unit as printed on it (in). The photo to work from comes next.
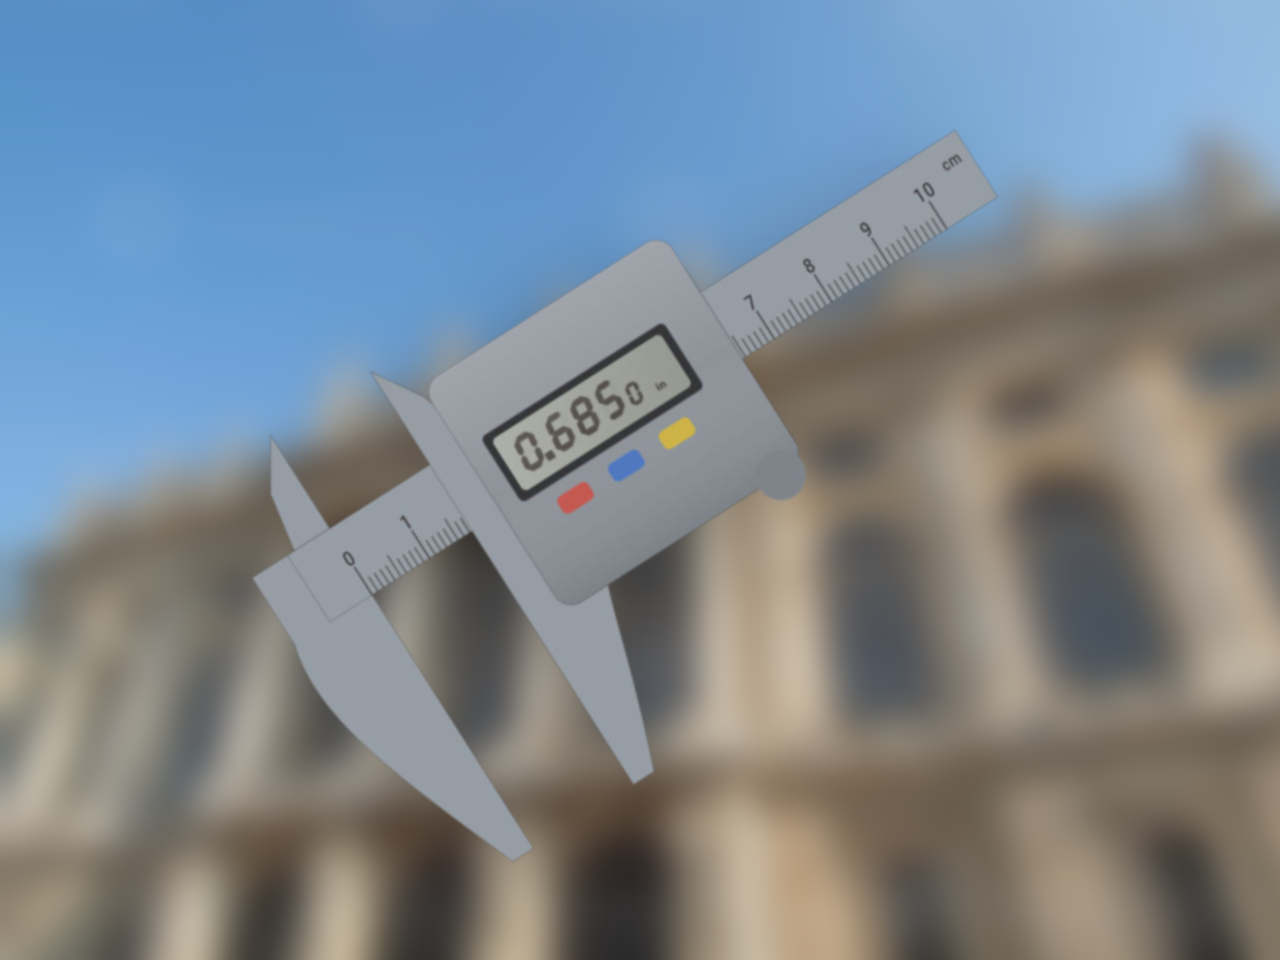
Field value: 0.6850 in
